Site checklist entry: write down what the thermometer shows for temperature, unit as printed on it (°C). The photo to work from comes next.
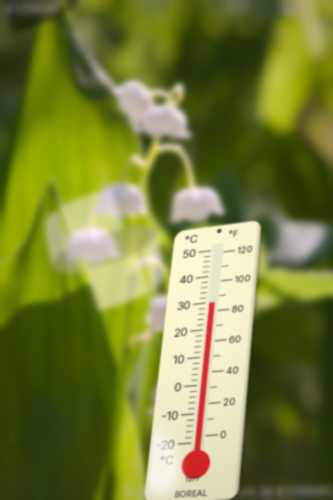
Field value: 30 °C
